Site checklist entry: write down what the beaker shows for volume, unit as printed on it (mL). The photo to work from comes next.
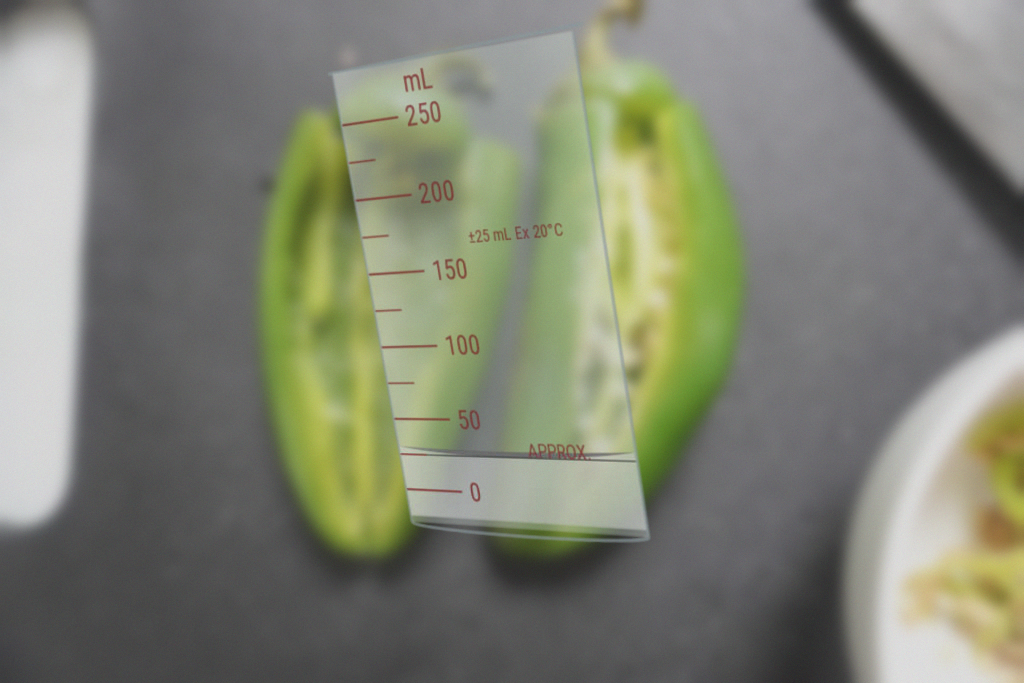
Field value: 25 mL
